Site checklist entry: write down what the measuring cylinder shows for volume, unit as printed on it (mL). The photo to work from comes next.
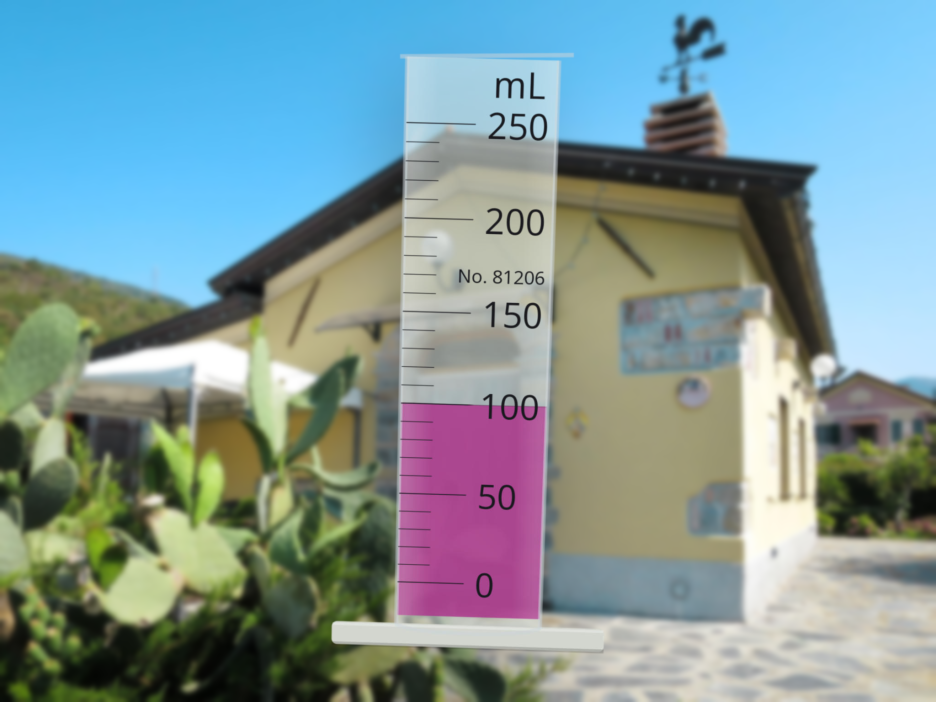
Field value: 100 mL
